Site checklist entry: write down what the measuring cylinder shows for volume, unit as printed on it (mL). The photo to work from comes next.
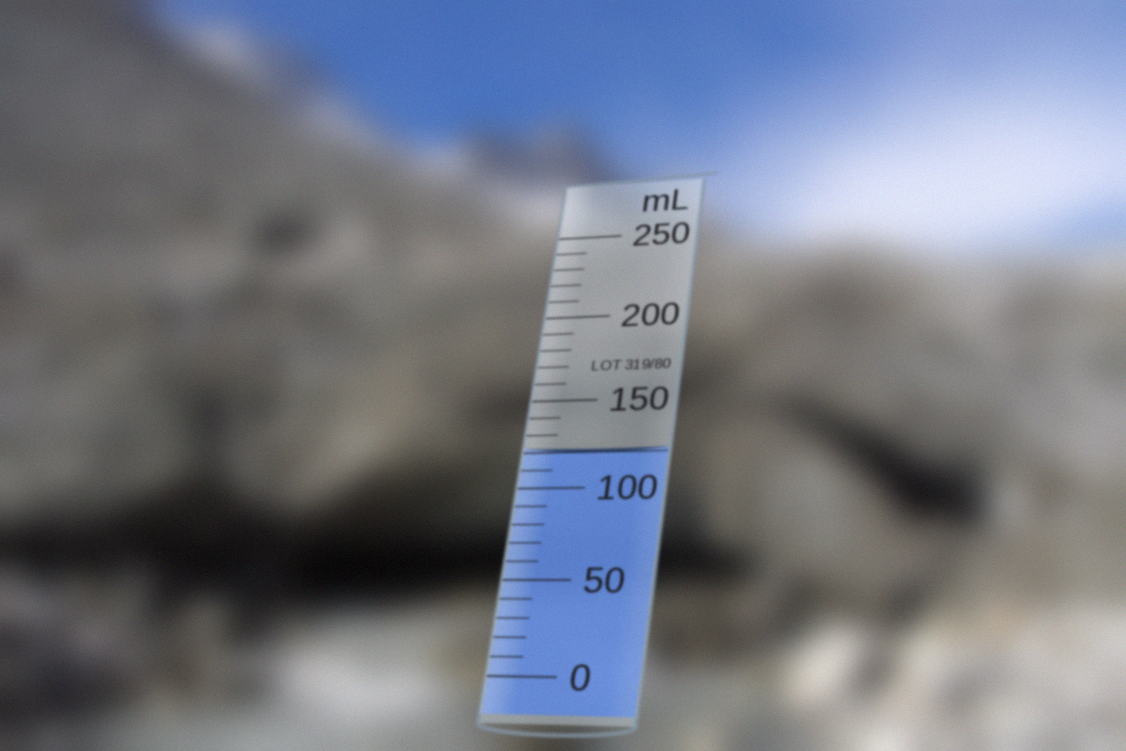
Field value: 120 mL
